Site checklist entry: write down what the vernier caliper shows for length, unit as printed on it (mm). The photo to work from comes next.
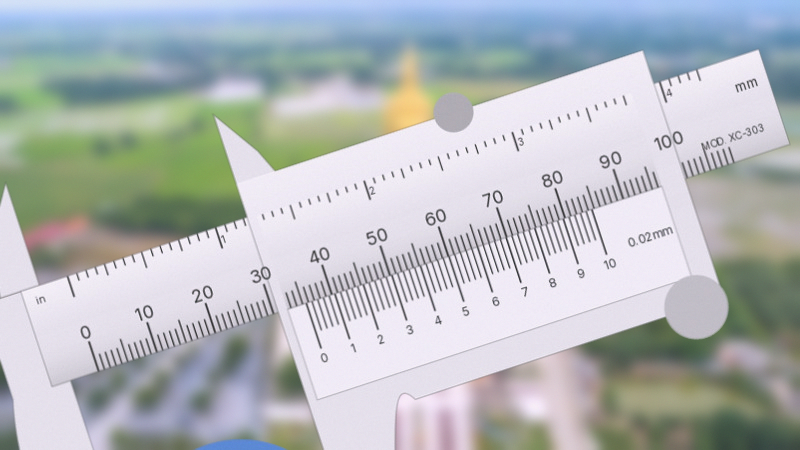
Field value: 35.6 mm
